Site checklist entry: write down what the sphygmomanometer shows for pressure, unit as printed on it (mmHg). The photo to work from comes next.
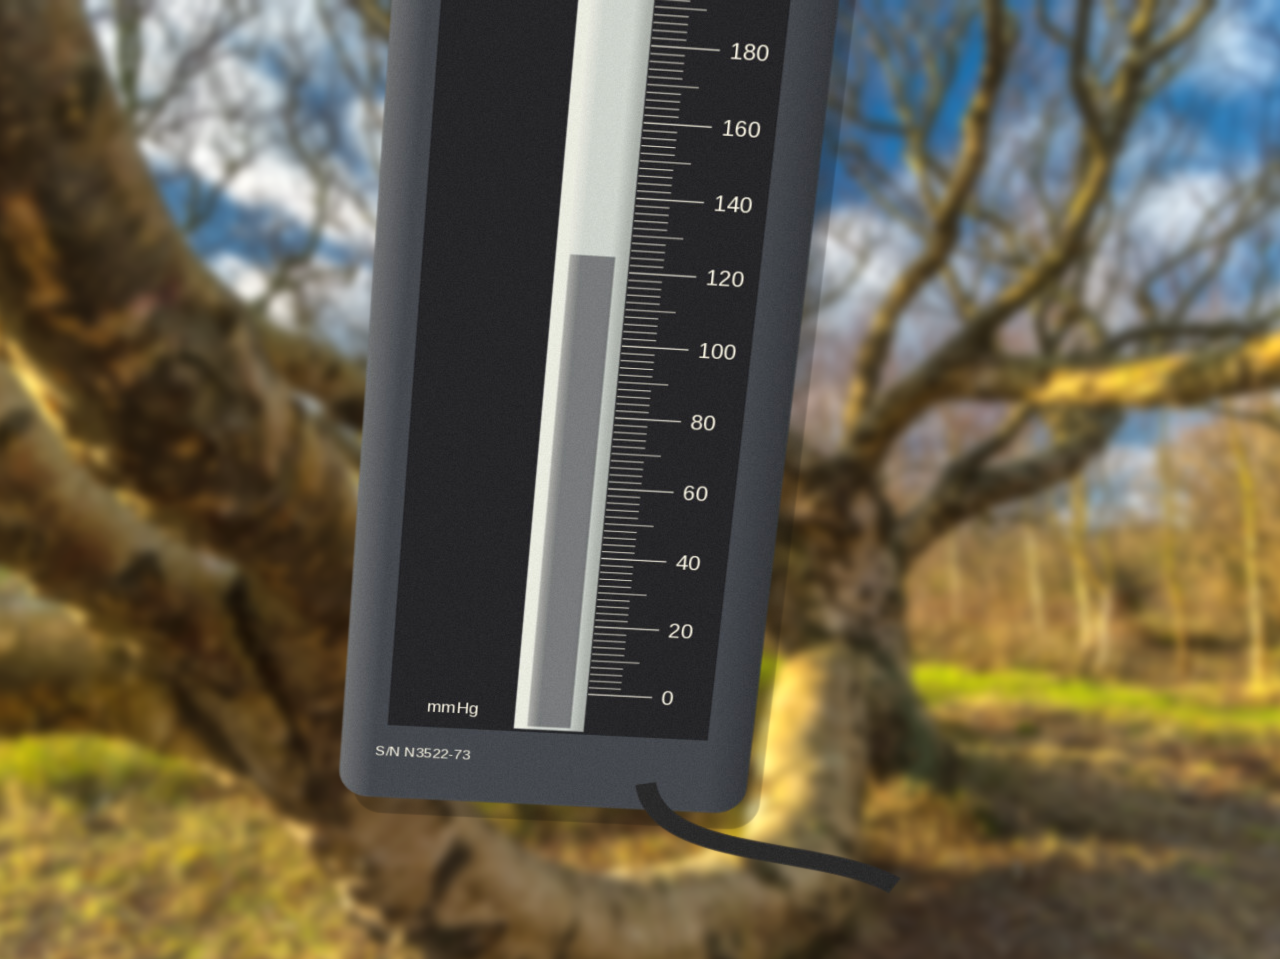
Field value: 124 mmHg
